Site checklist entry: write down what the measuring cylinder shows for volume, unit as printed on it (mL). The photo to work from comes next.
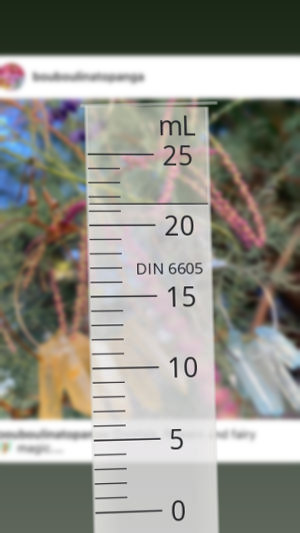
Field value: 21.5 mL
